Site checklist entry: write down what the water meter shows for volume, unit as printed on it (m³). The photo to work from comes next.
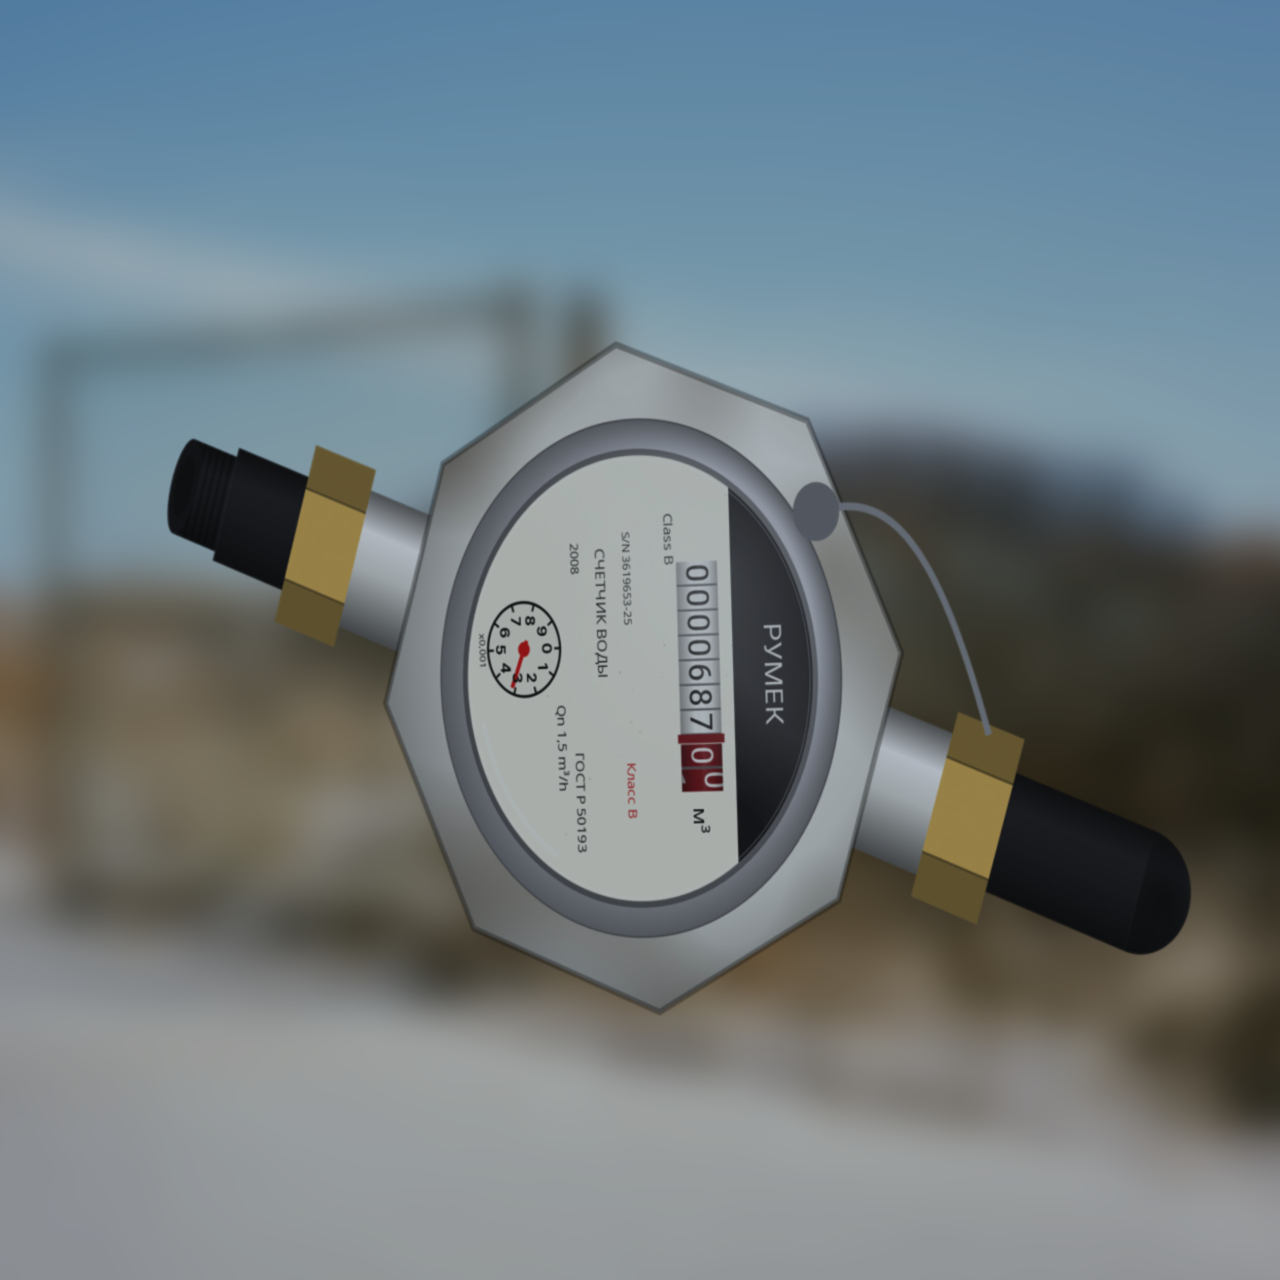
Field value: 687.003 m³
